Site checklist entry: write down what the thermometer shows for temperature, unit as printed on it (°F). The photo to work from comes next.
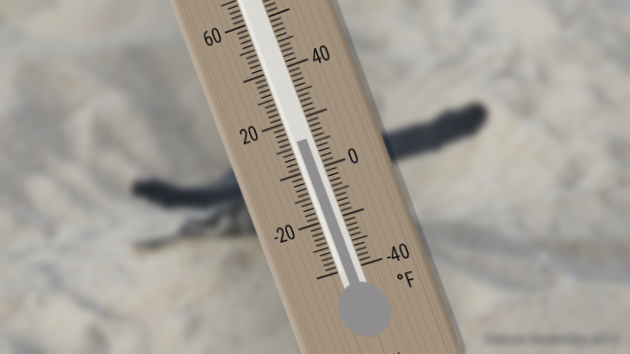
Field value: 12 °F
